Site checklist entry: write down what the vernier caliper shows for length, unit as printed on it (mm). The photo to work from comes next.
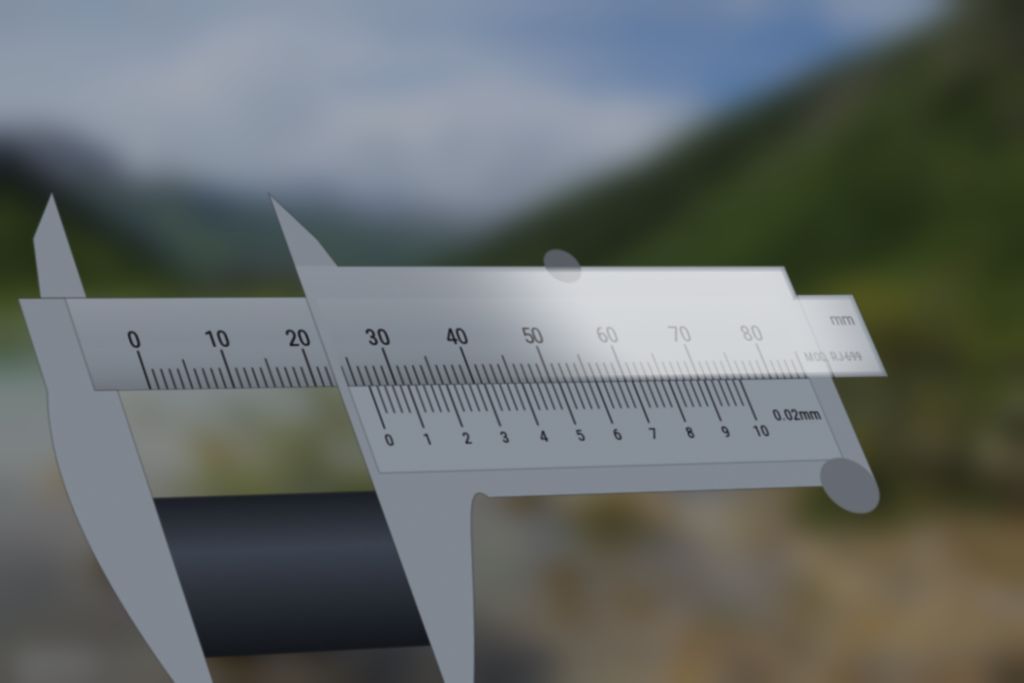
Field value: 26.6 mm
